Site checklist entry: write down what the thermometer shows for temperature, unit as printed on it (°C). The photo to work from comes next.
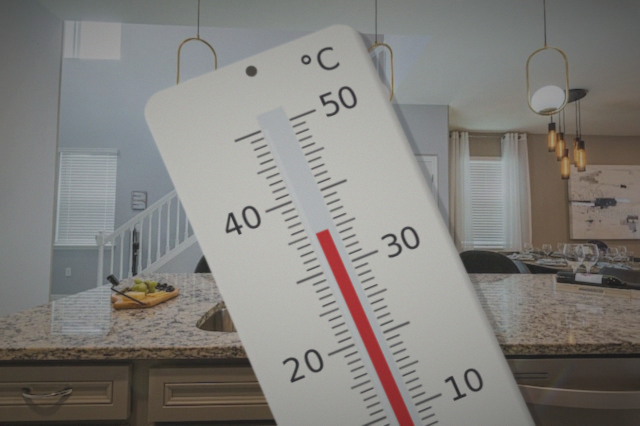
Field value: 35 °C
